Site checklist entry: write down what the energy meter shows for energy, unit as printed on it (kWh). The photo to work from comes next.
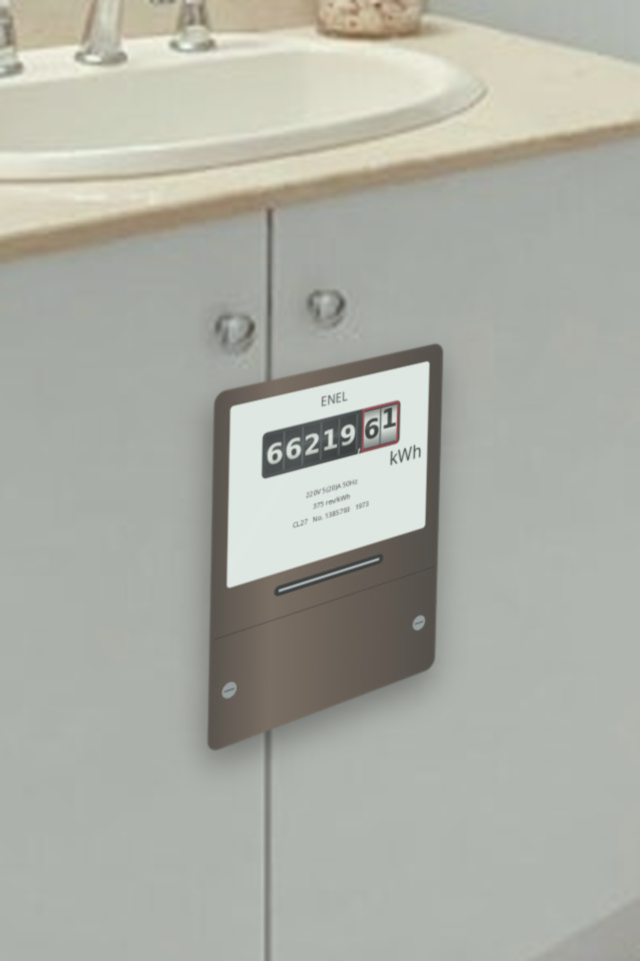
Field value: 66219.61 kWh
